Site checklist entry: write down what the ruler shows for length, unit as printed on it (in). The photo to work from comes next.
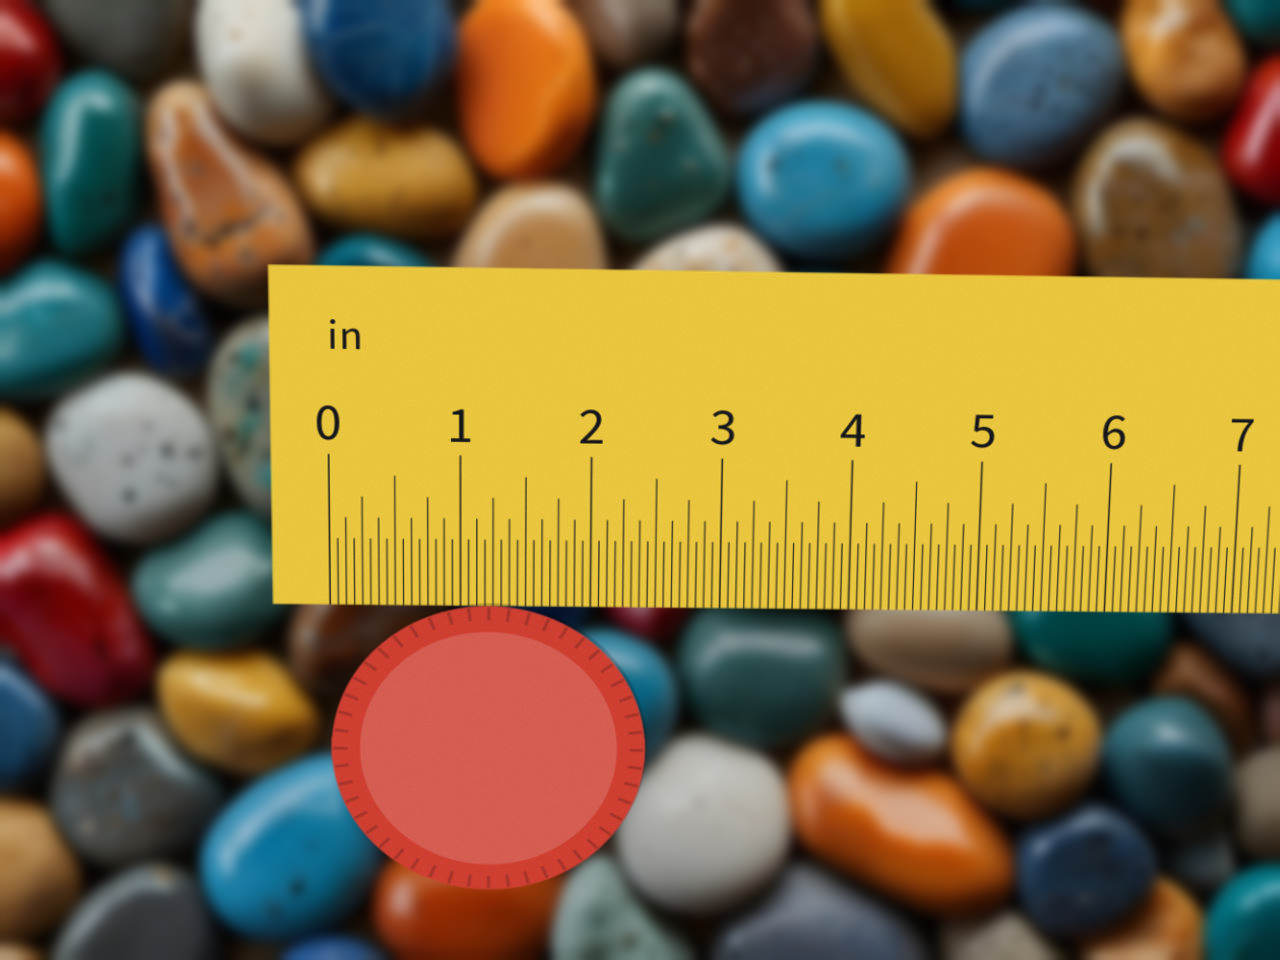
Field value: 2.4375 in
